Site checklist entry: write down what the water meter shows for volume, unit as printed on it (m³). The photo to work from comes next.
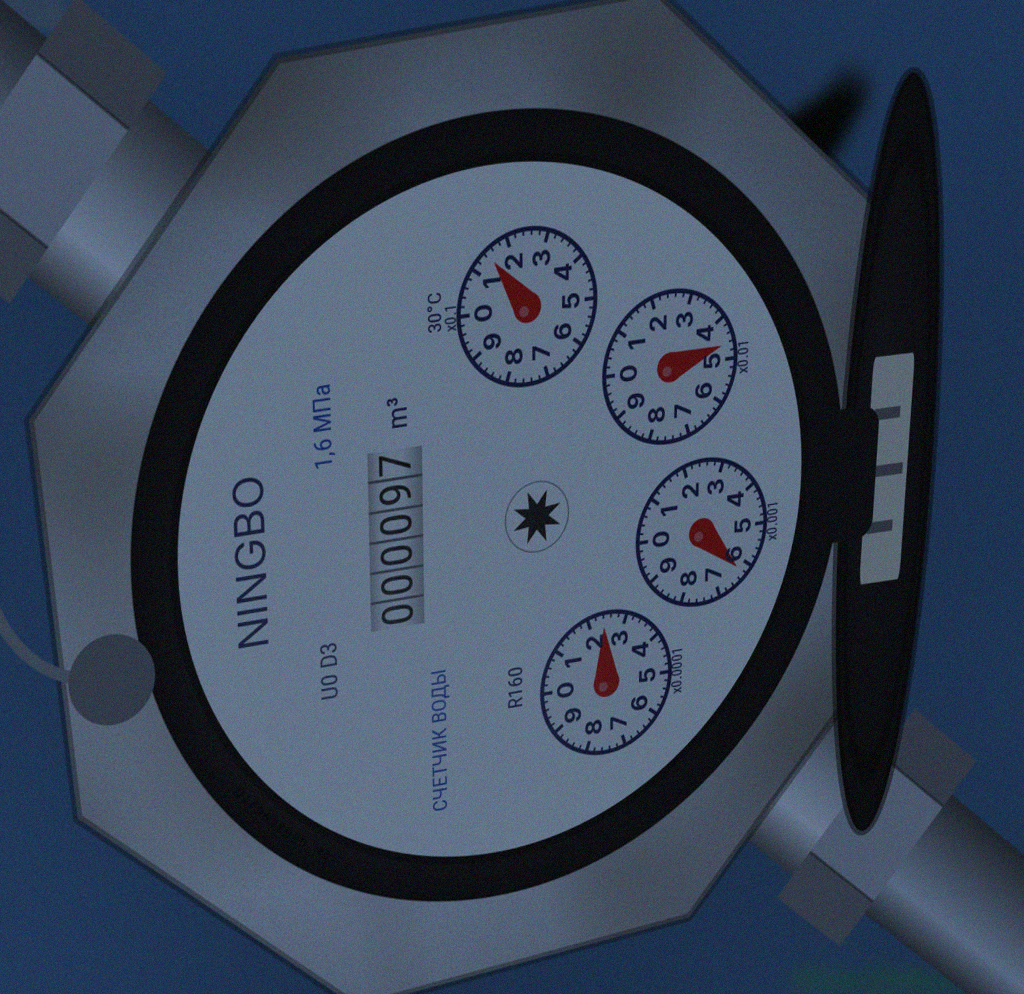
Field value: 97.1462 m³
